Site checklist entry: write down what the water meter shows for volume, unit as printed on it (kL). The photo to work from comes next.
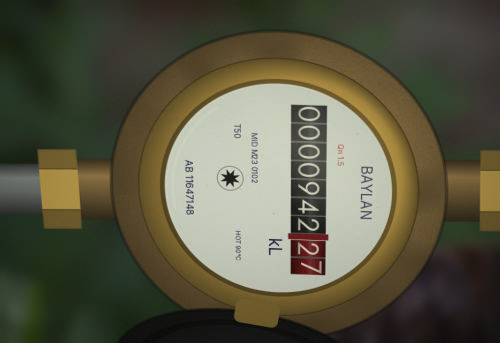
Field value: 942.27 kL
